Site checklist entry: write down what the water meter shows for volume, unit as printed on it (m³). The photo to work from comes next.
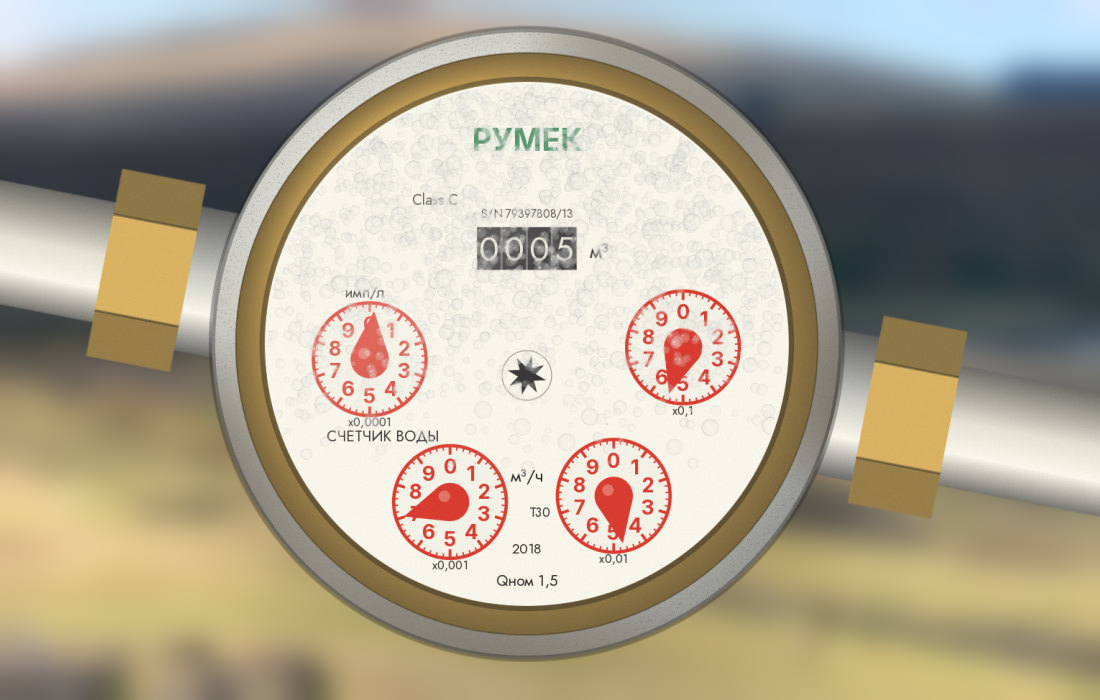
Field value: 5.5470 m³
